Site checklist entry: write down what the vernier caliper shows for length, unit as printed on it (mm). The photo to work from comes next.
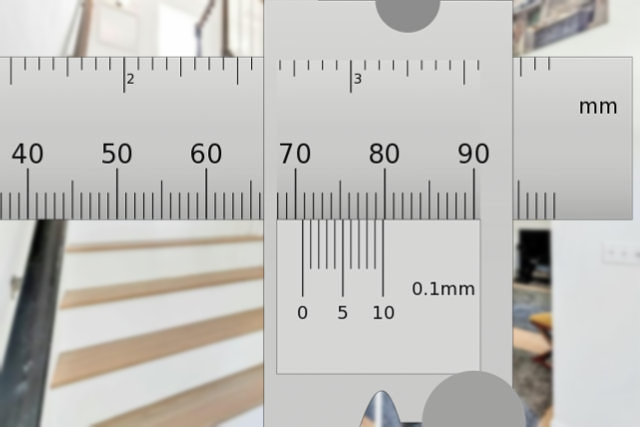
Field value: 70.8 mm
